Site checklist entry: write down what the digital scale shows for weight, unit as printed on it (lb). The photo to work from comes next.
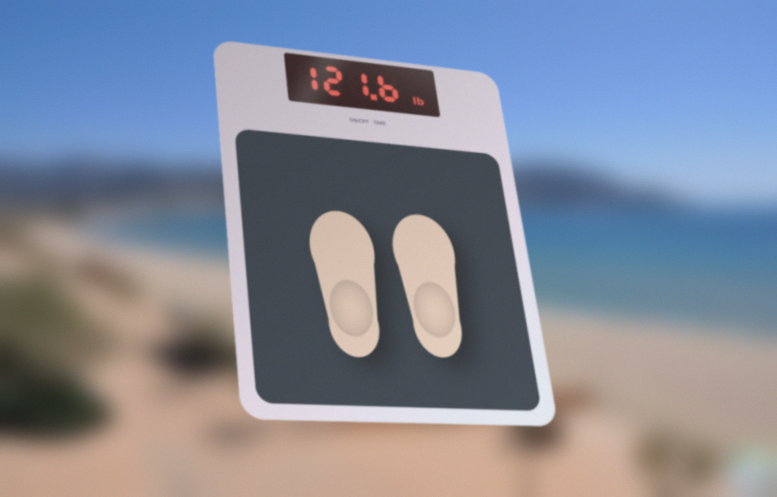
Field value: 121.6 lb
